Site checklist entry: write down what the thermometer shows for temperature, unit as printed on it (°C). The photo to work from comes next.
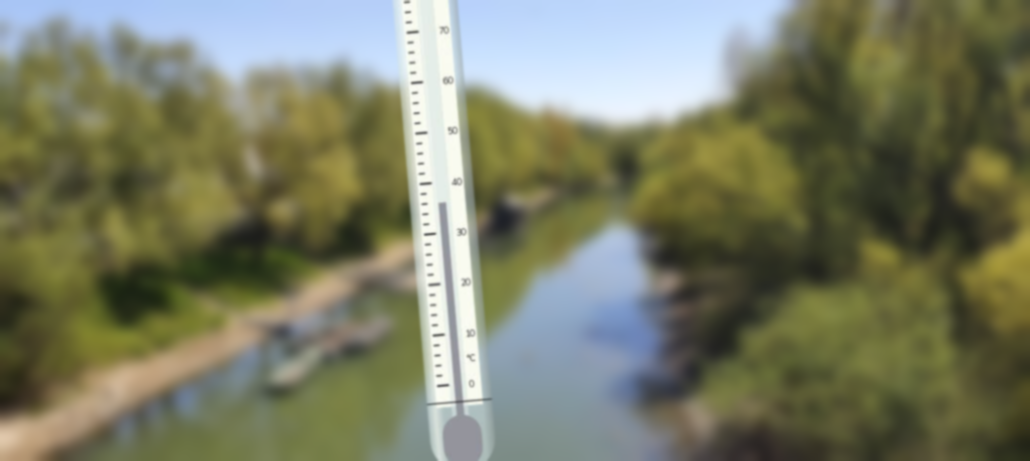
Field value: 36 °C
